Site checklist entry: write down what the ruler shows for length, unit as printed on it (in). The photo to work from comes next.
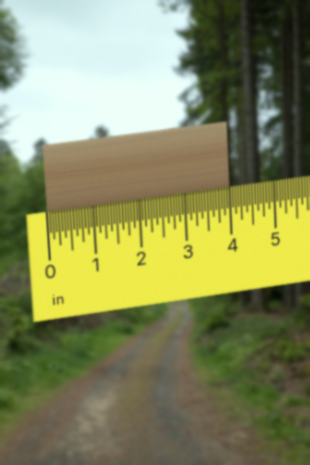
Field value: 4 in
